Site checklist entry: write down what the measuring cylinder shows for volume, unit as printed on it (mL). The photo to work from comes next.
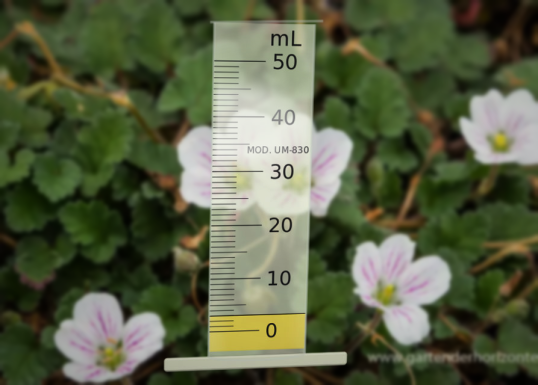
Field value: 3 mL
